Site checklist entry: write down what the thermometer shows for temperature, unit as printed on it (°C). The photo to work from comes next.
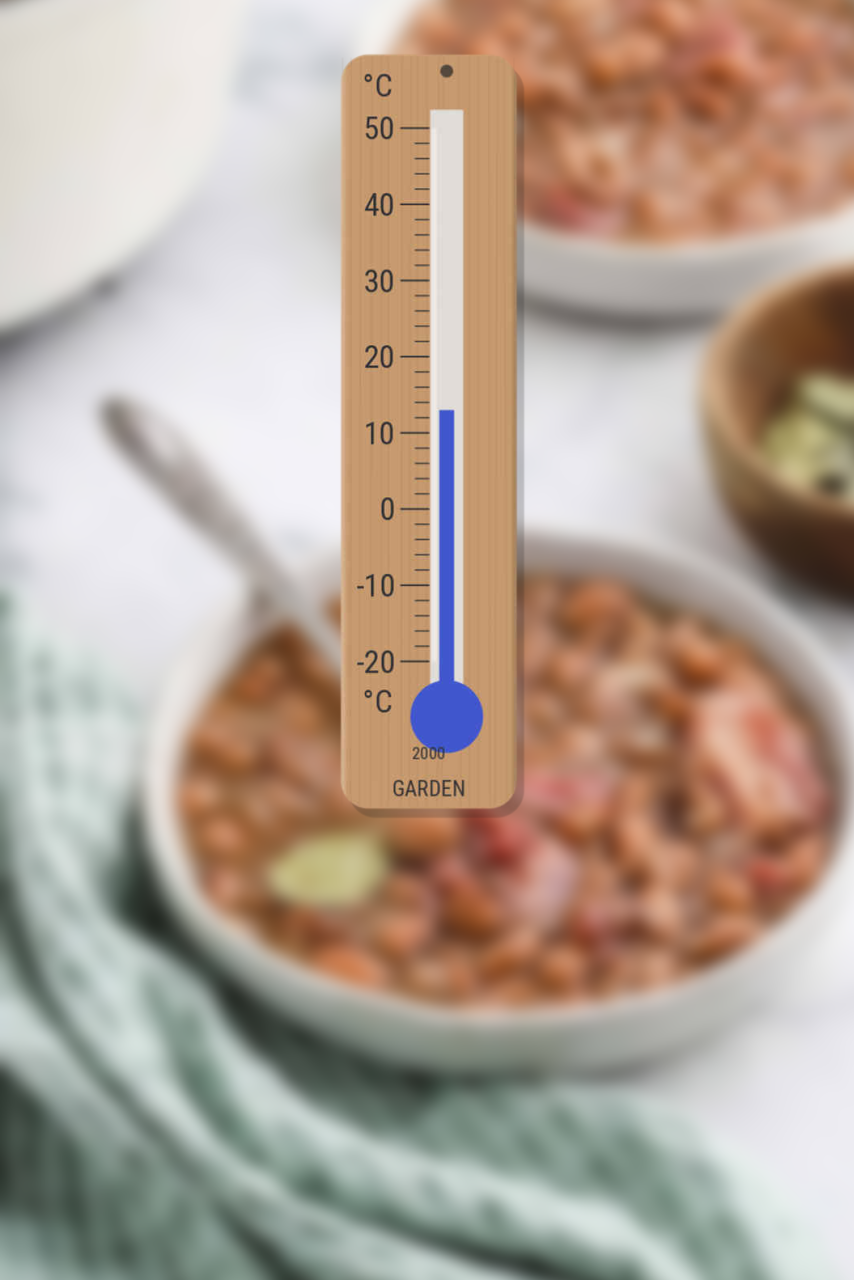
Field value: 13 °C
